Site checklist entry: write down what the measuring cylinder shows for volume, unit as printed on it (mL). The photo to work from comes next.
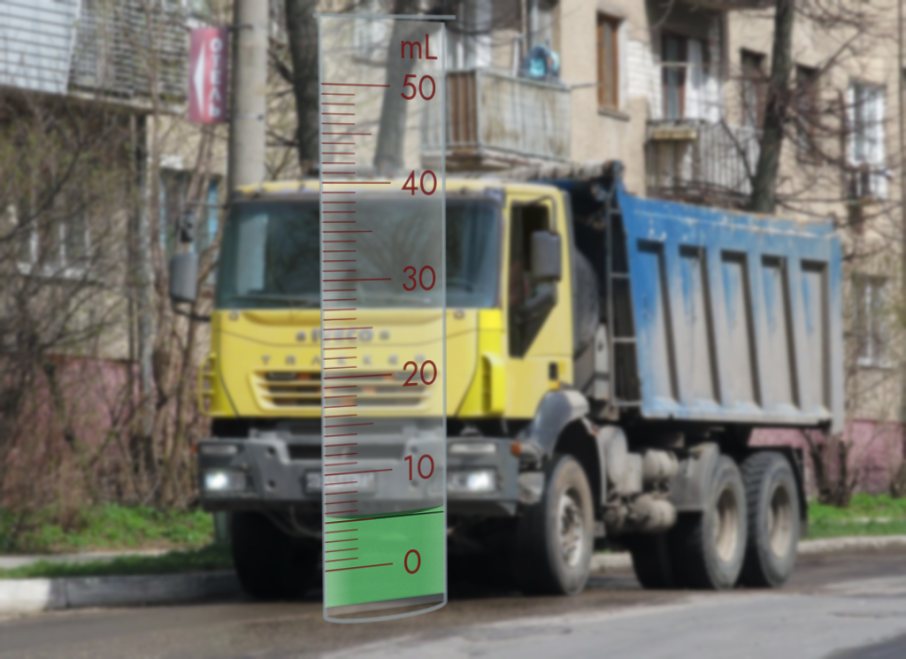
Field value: 5 mL
